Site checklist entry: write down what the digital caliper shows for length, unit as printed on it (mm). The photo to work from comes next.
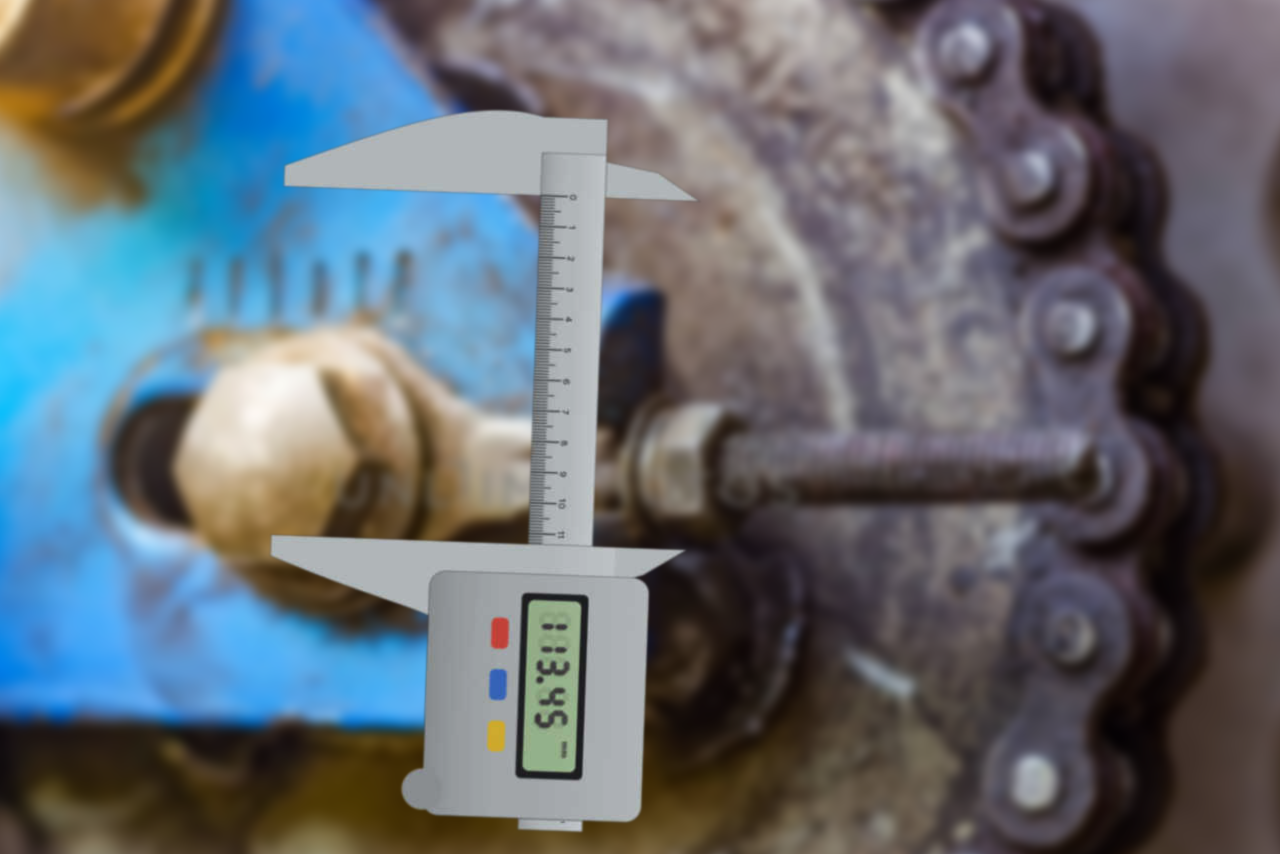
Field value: 113.45 mm
